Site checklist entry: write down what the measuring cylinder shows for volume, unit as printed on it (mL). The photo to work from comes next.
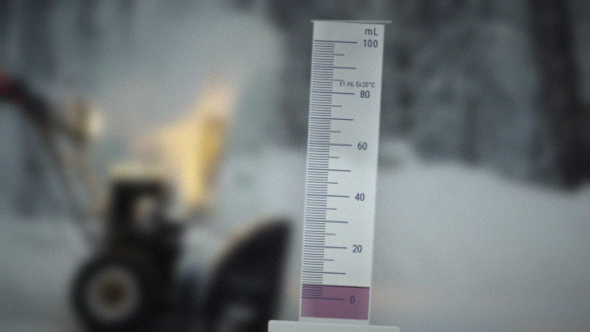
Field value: 5 mL
